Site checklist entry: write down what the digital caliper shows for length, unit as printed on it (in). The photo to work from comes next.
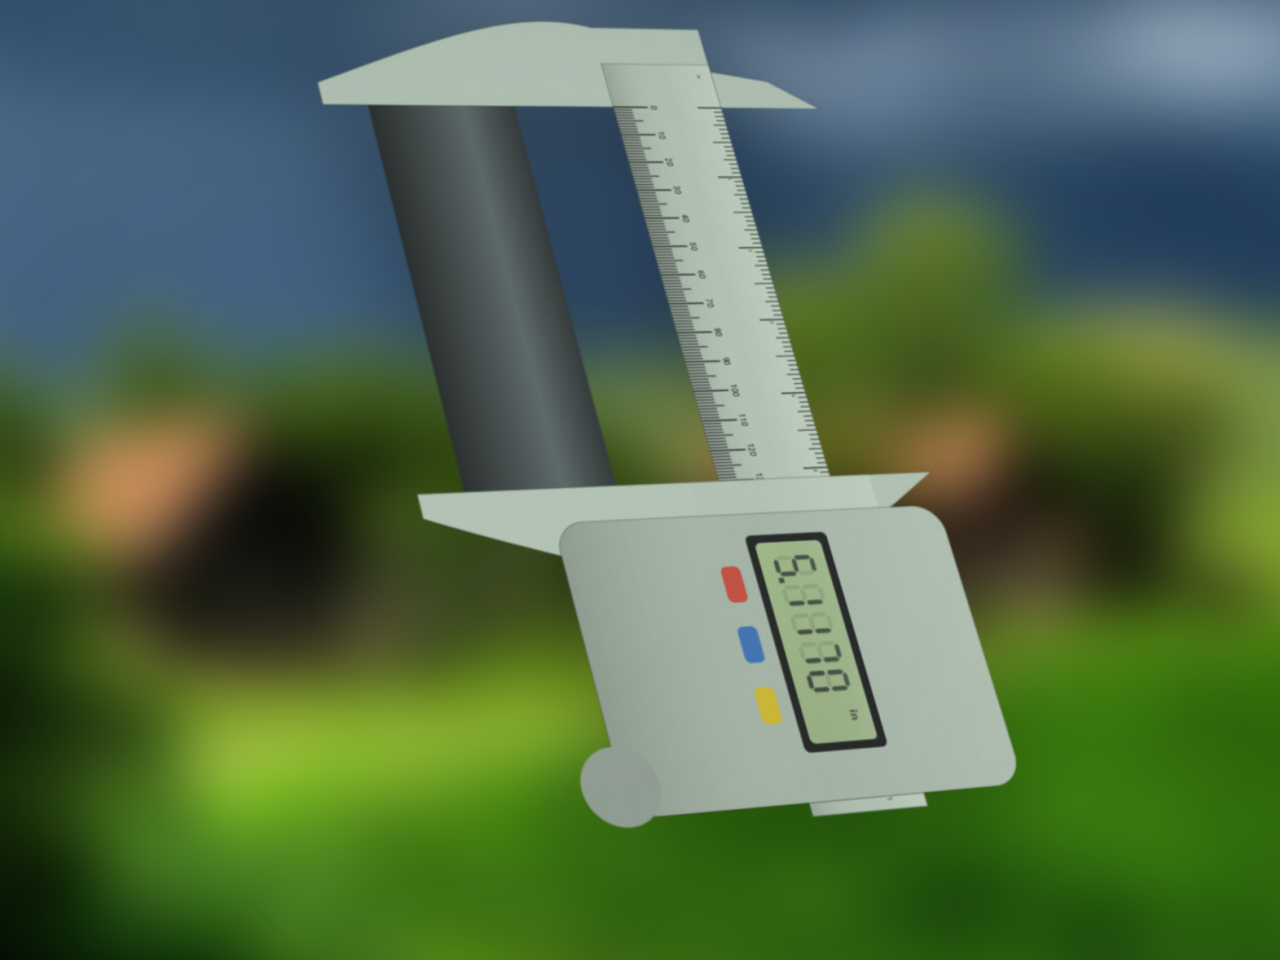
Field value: 5.1170 in
